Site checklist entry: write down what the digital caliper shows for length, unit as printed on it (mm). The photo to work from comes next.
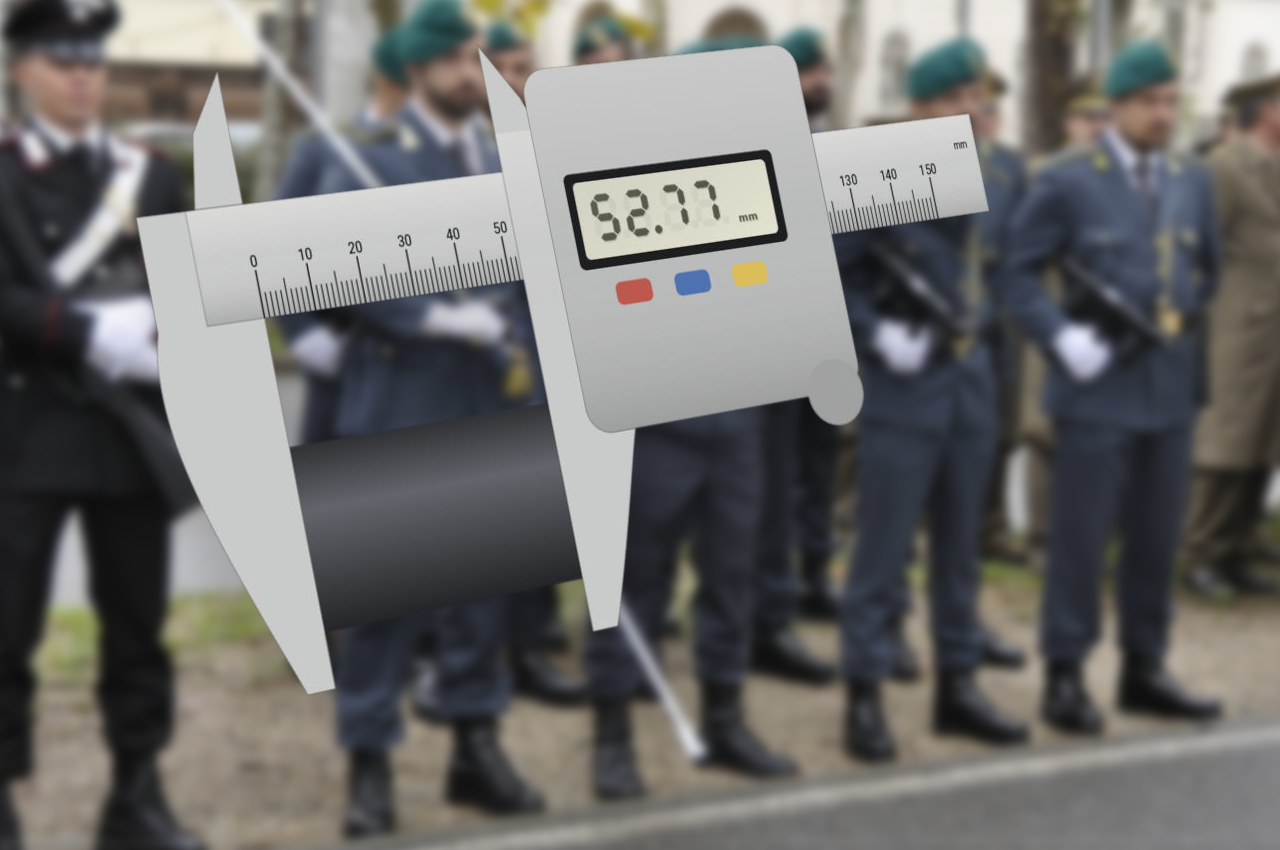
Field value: 52.77 mm
